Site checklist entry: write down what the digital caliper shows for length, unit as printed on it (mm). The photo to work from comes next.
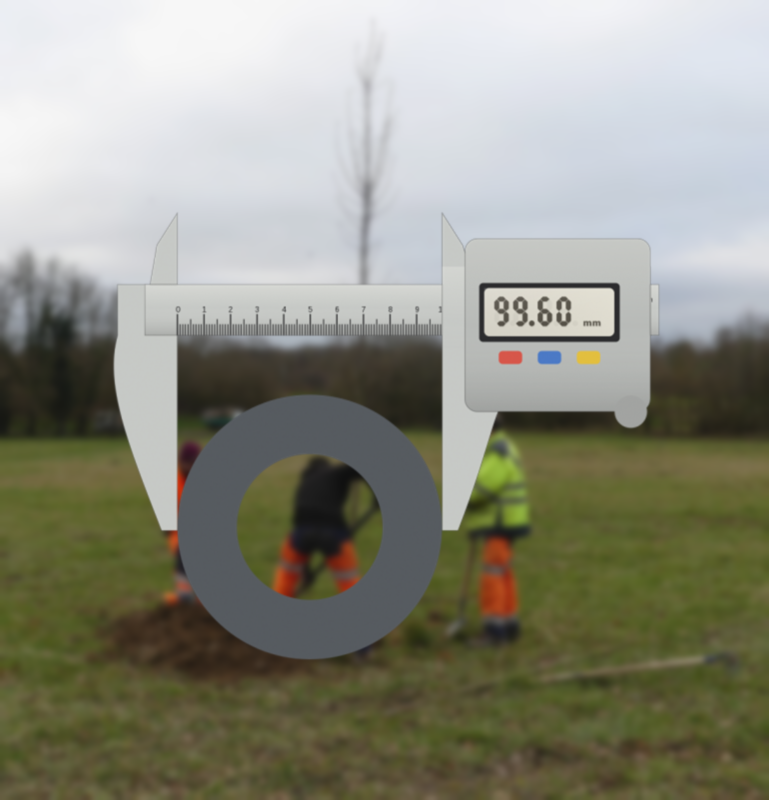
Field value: 99.60 mm
